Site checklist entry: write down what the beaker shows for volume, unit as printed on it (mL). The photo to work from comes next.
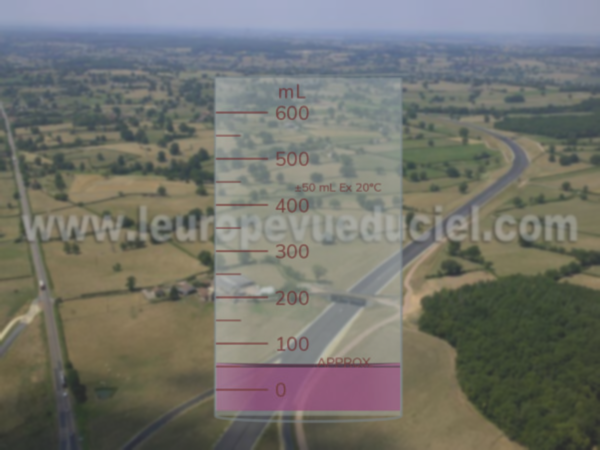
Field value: 50 mL
